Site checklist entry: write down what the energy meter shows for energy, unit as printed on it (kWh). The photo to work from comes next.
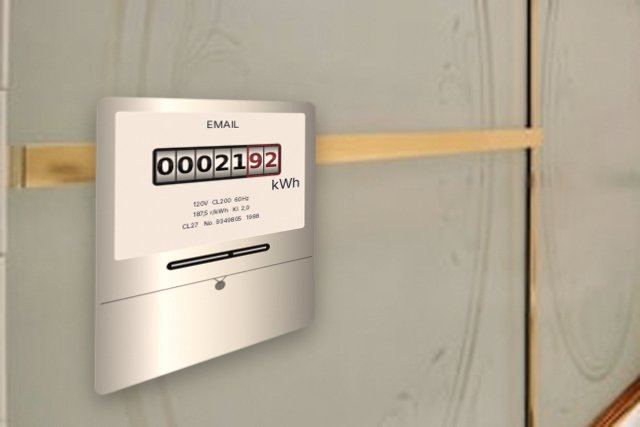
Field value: 21.92 kWh
